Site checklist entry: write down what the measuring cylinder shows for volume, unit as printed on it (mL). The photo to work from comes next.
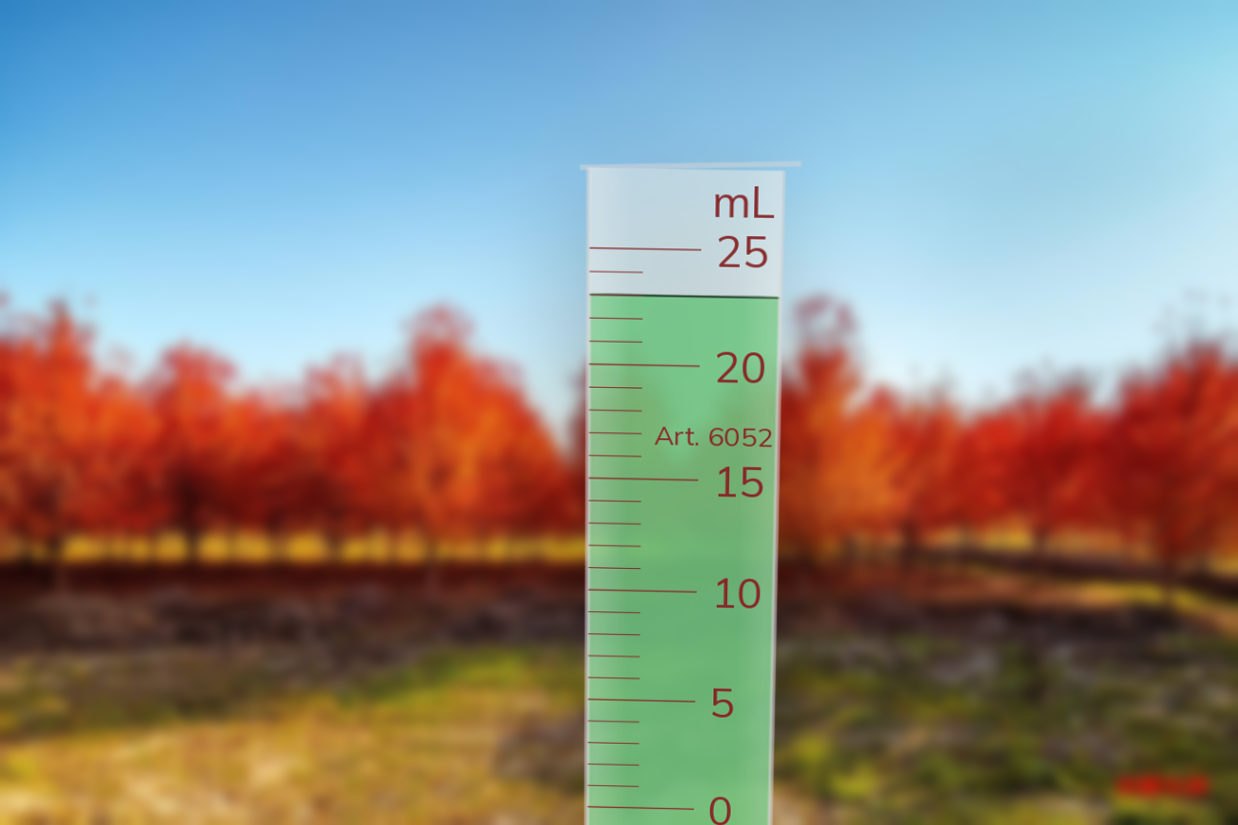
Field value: 23 mL
